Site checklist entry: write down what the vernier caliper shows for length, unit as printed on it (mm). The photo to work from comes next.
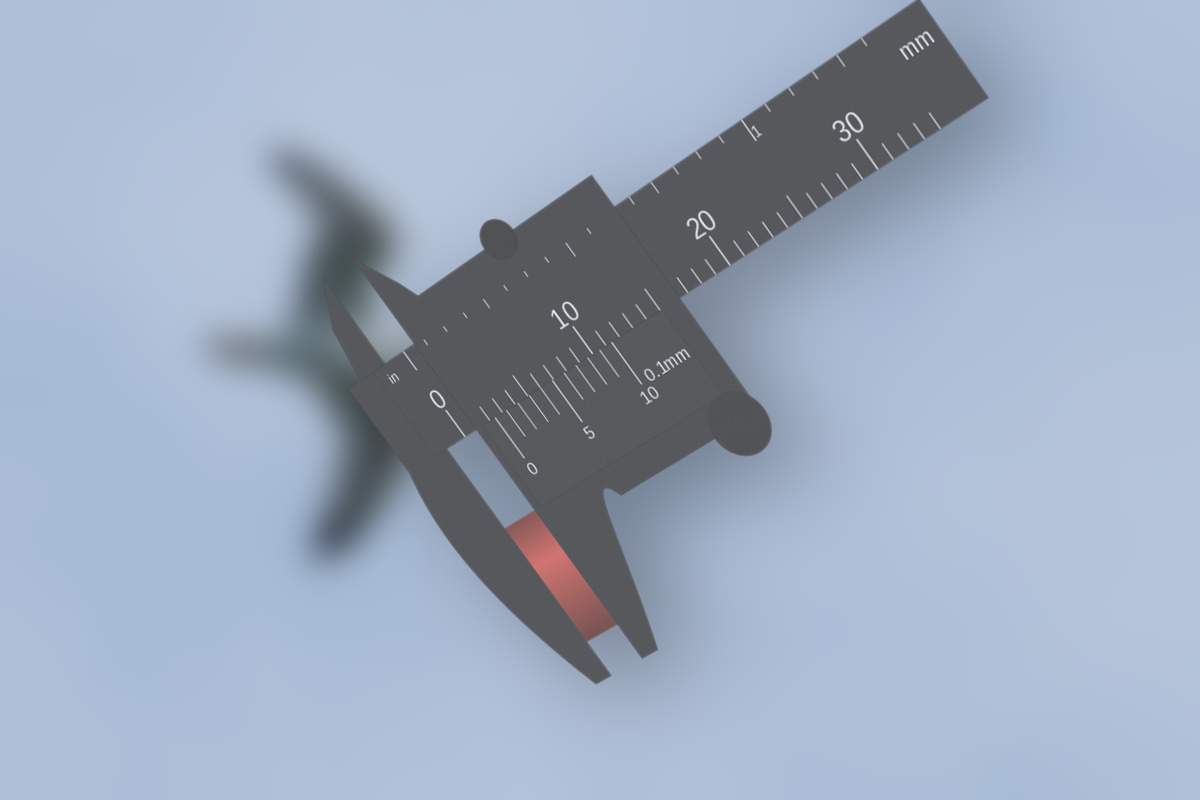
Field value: 2.4 mm
